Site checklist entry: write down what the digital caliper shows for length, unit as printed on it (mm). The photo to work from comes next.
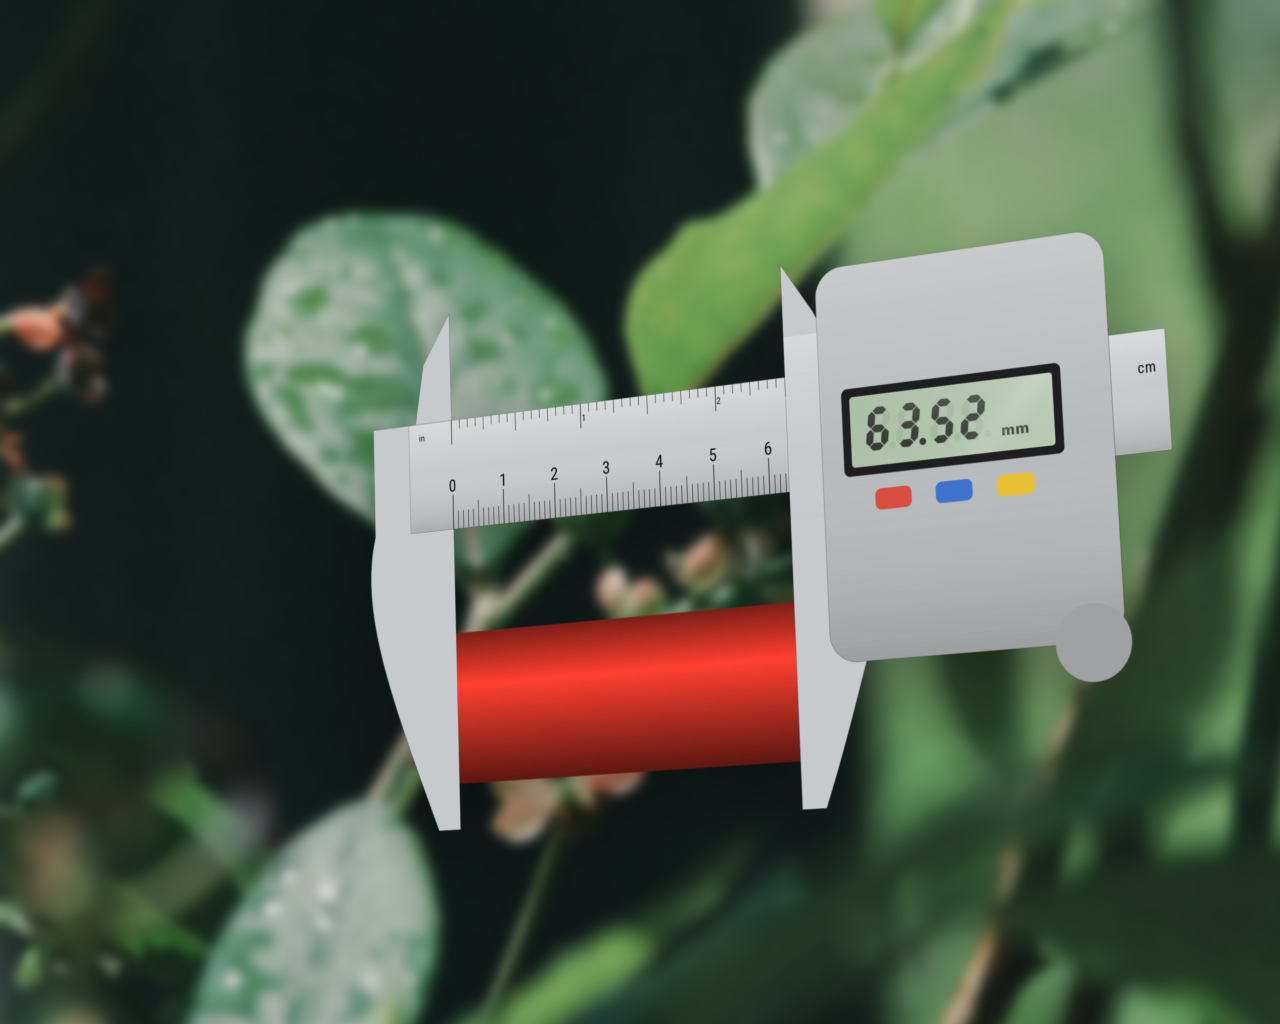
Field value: 63.52 mm
